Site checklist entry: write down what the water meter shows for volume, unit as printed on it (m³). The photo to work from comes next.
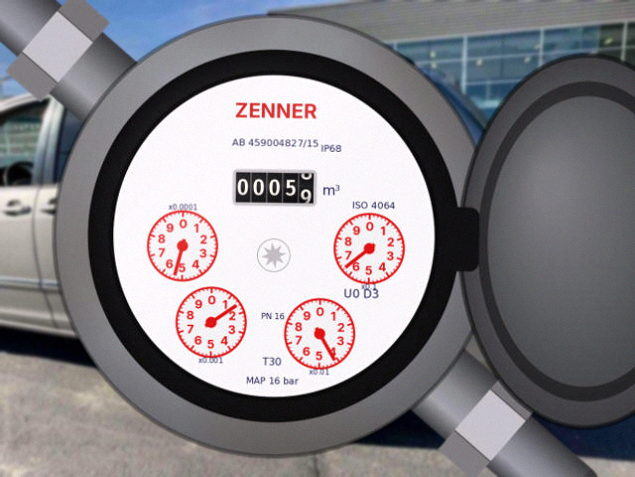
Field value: 58.6415 m³
